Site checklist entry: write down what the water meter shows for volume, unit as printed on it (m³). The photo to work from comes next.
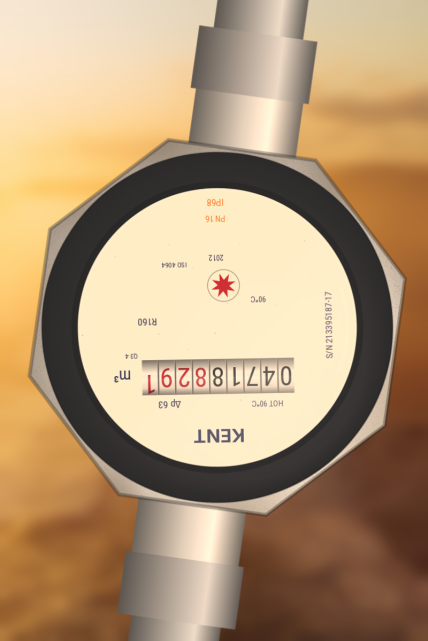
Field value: 4718.8291 m³
